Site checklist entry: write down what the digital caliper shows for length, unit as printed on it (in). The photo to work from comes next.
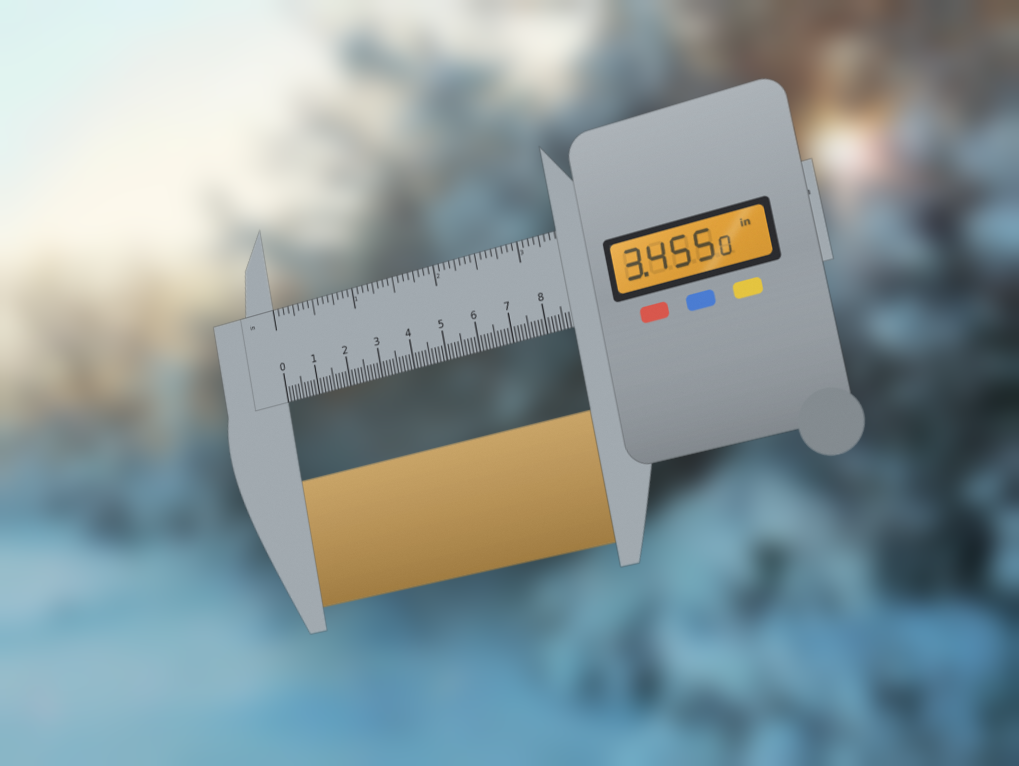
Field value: 3.4550 in
